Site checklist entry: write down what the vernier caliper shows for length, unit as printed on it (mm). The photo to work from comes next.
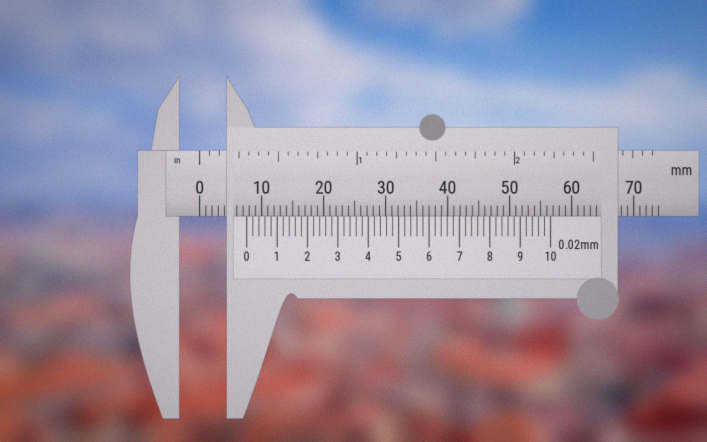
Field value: 7.6 mm
